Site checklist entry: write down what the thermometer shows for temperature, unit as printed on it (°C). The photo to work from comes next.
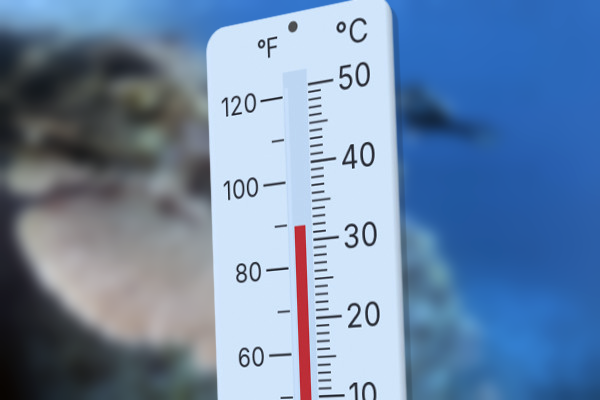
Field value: 32 °C
